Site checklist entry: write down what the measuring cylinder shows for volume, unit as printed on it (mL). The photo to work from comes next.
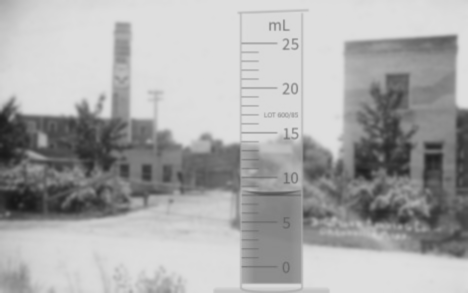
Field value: 8 mL
